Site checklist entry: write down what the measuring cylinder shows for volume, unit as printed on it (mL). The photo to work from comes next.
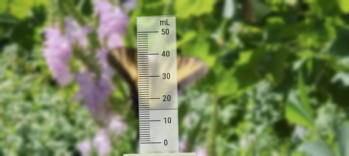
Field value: 15 mL
